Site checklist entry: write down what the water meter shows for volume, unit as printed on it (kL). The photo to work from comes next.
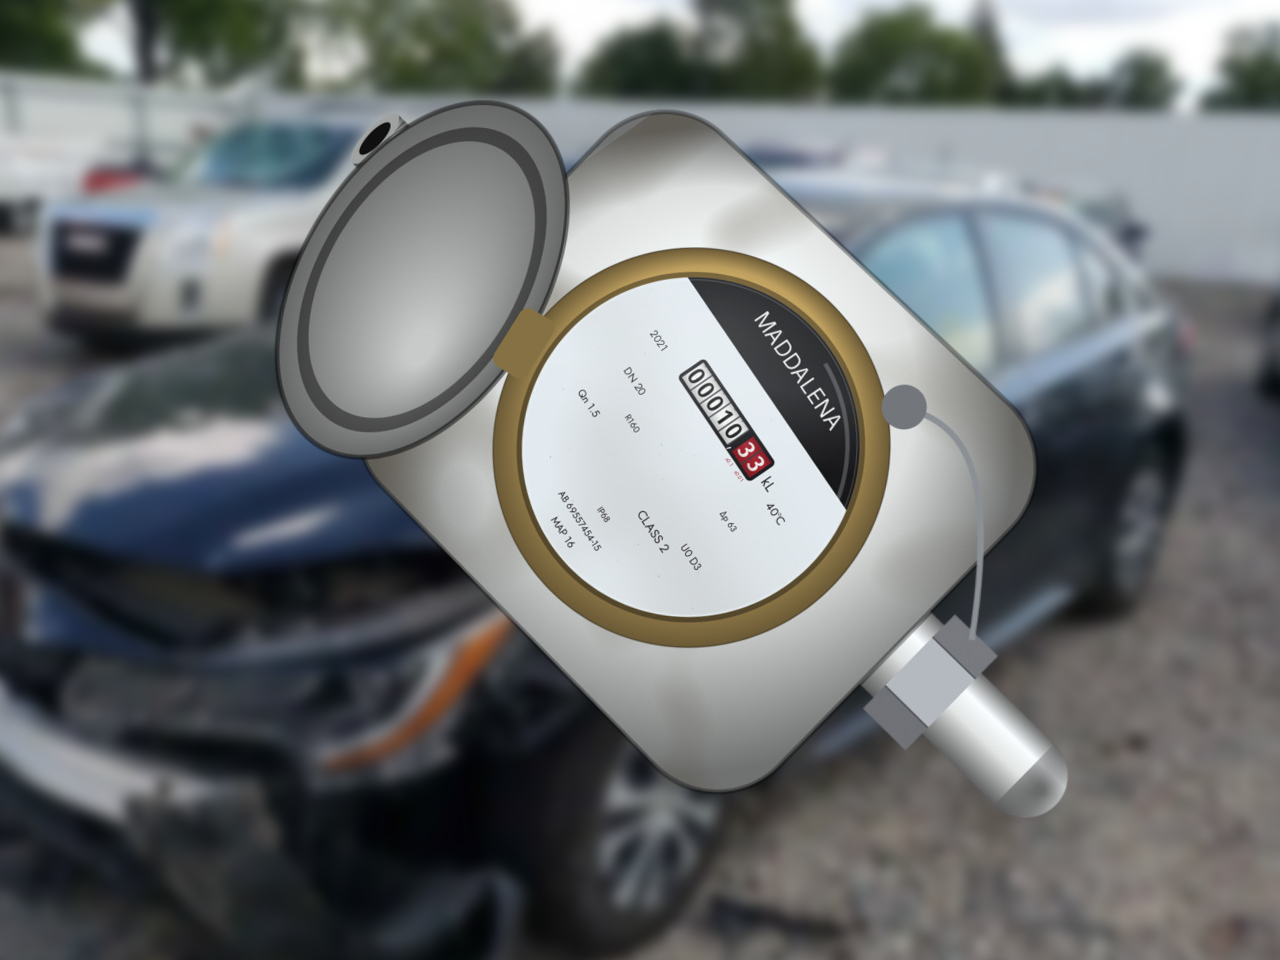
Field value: 10.33 kL
